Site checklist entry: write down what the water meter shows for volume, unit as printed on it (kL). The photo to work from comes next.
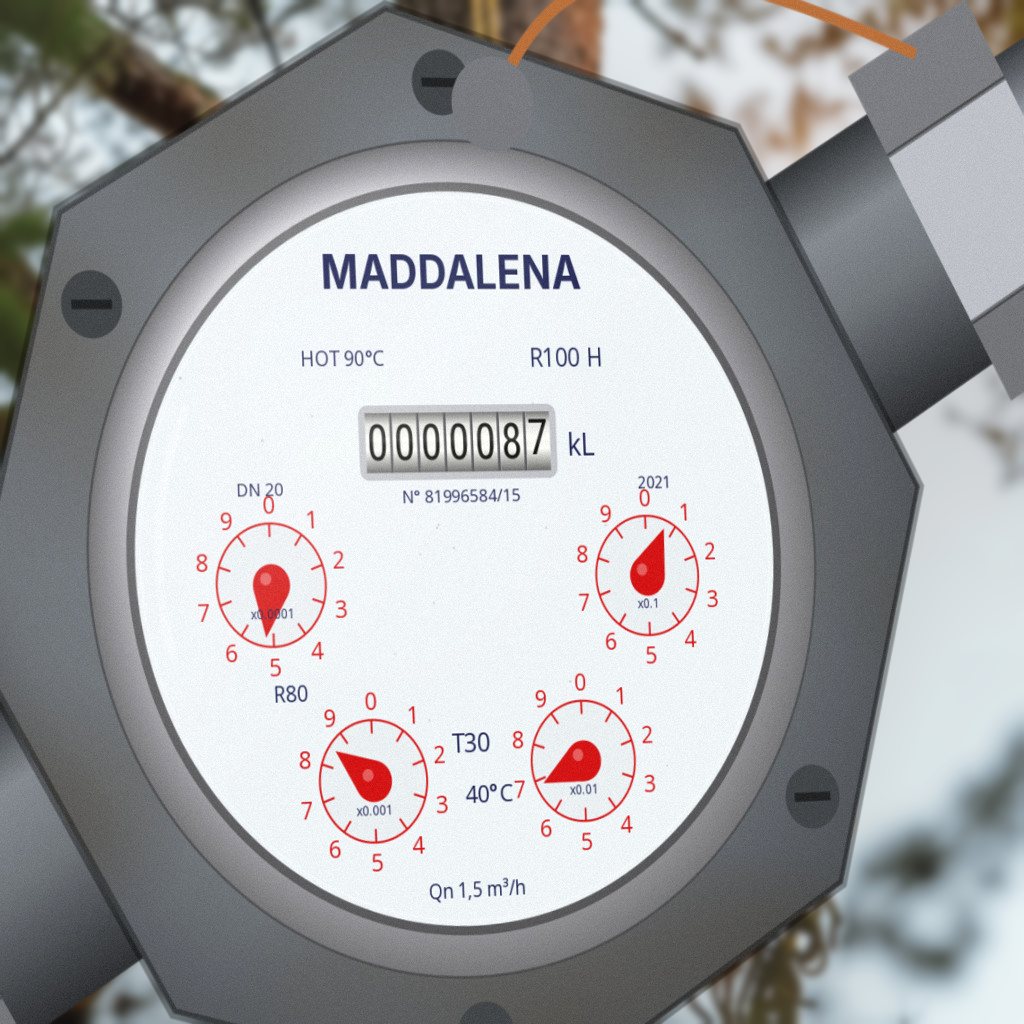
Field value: 87.0685 kL
